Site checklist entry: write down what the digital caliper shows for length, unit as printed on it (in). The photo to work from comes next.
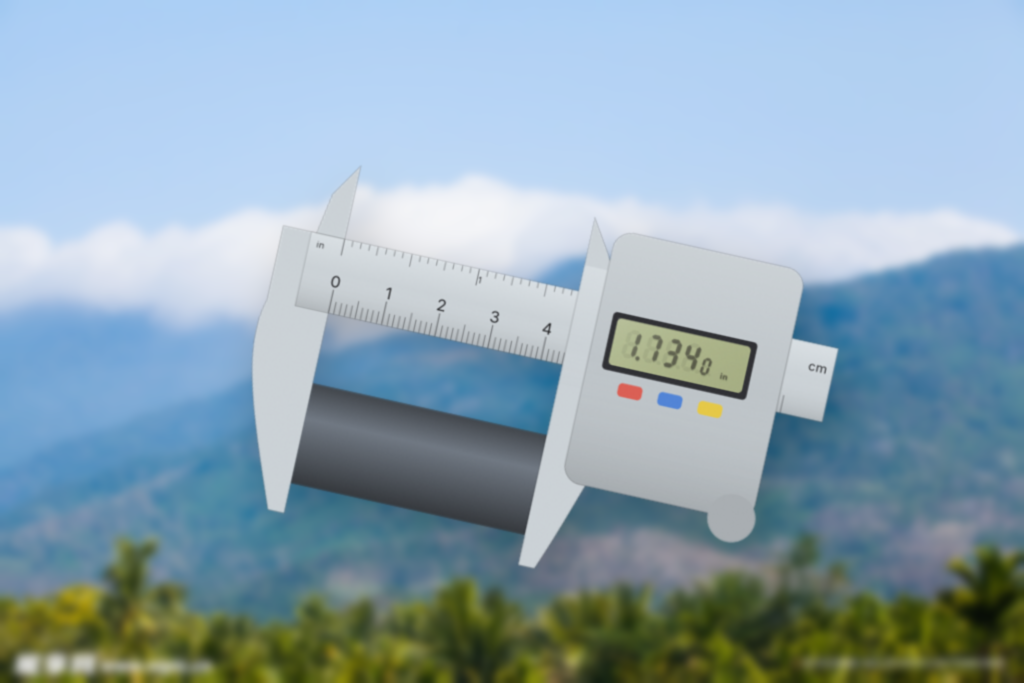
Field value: 1.7340 in
